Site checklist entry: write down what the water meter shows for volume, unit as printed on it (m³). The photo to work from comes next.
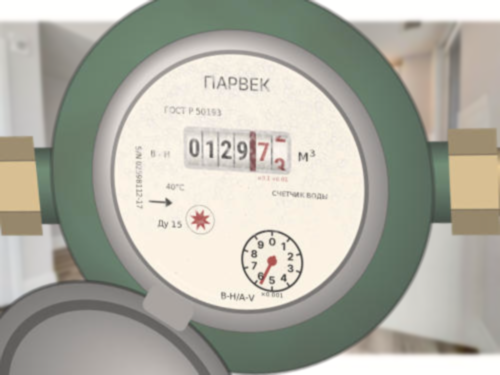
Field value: 129.725 m³
